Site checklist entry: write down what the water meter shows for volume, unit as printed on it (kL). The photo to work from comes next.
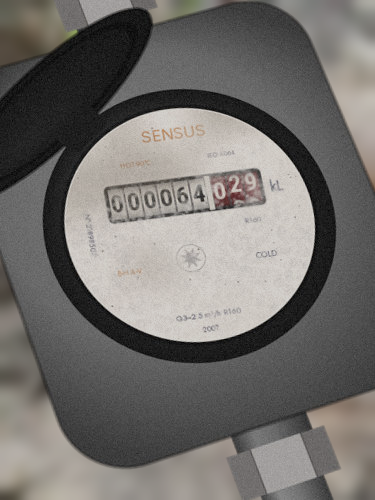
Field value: 64.029 kL
